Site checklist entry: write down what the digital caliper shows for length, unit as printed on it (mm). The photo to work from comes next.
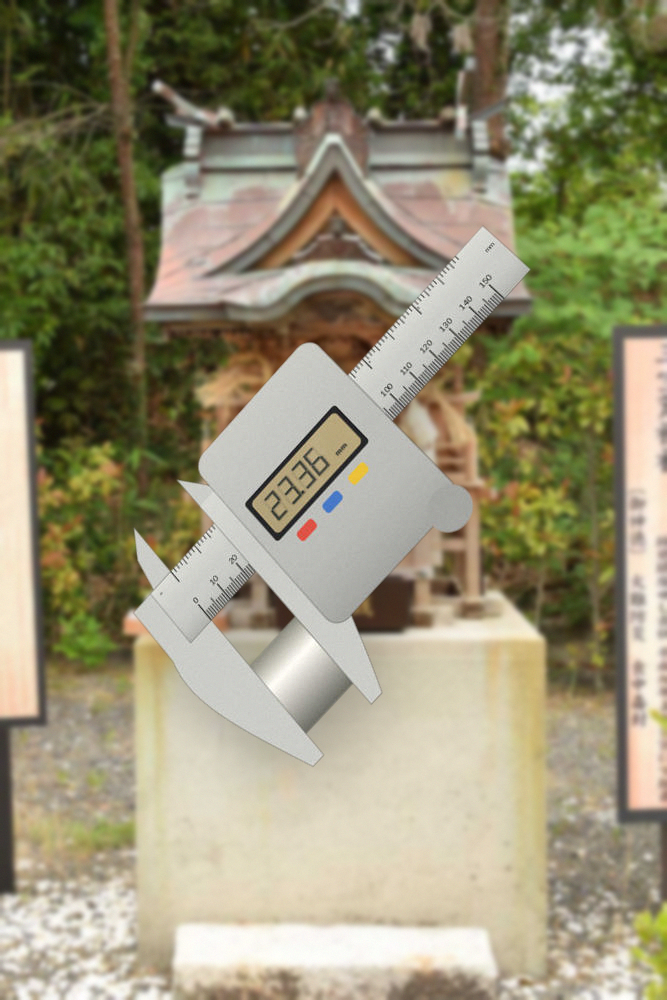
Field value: 23.36 mm
